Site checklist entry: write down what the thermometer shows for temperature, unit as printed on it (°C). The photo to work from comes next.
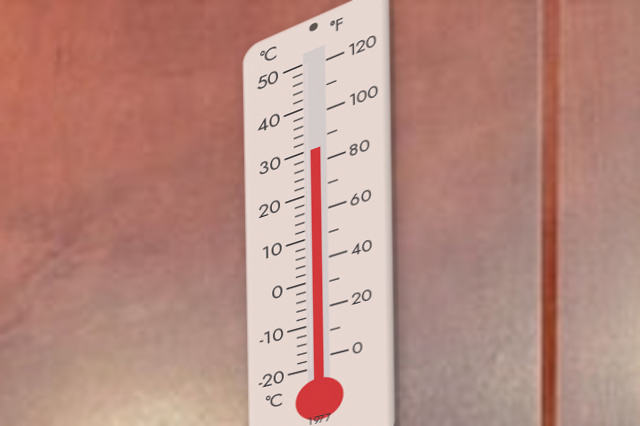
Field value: 30 °C
